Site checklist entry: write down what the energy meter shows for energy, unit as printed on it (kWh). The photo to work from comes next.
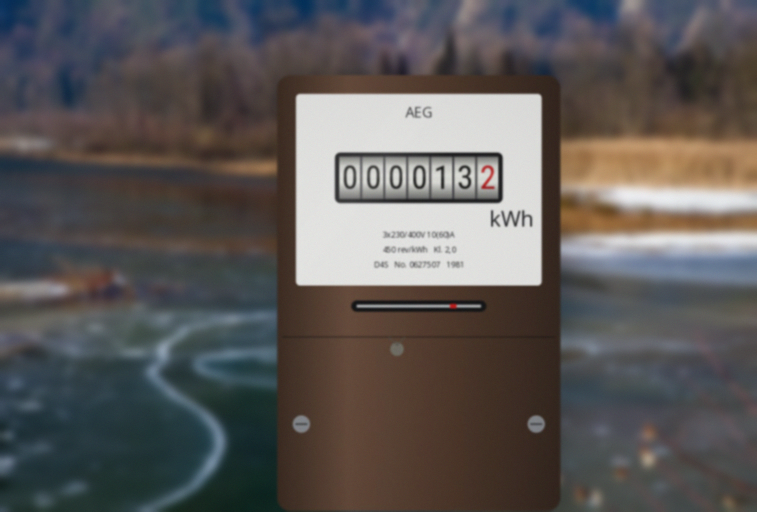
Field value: 13.2 kWh
